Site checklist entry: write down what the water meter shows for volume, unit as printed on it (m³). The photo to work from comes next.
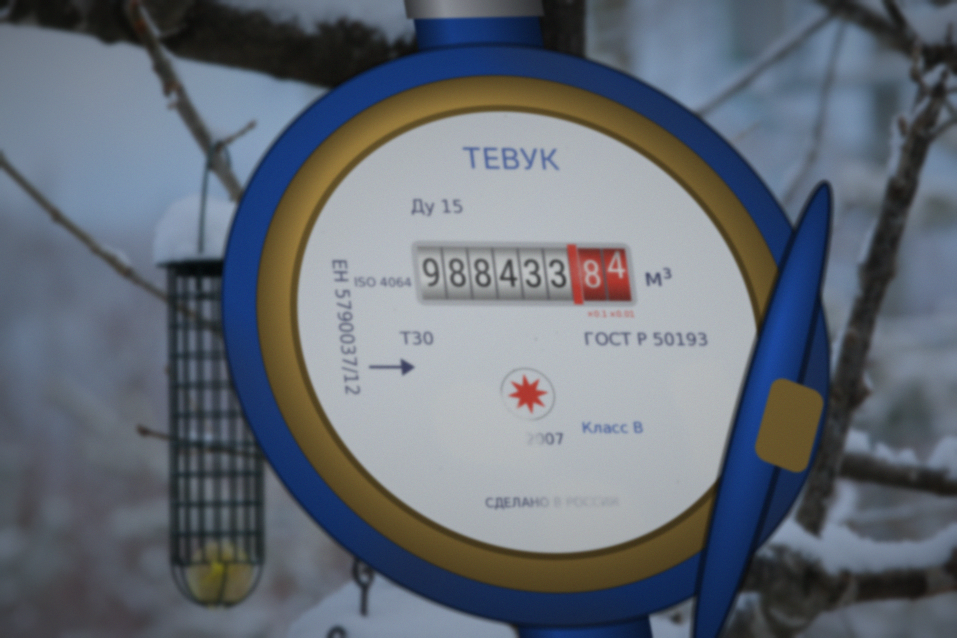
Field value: 988433.84 m³
